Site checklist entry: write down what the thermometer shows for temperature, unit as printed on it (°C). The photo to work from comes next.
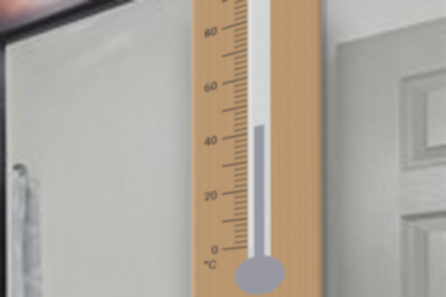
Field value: 42 °C
